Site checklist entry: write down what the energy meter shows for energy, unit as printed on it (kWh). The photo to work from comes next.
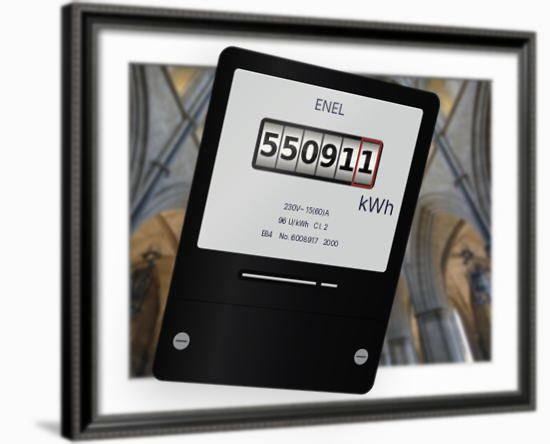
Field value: 55091.1 kWh
